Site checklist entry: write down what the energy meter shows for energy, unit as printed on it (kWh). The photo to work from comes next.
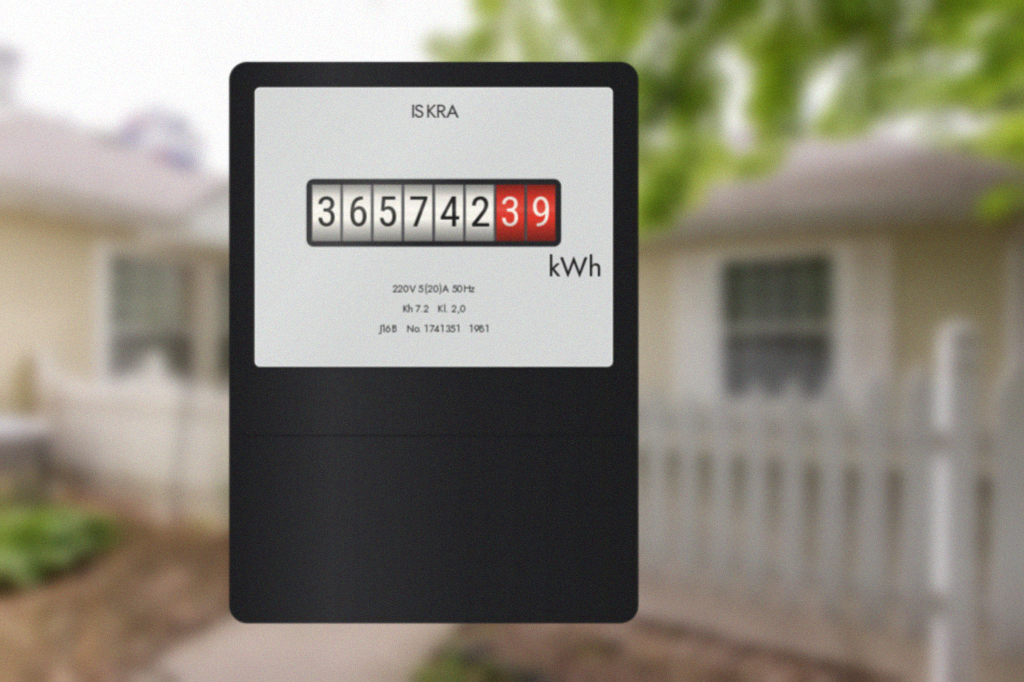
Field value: 365742.39 kWh
